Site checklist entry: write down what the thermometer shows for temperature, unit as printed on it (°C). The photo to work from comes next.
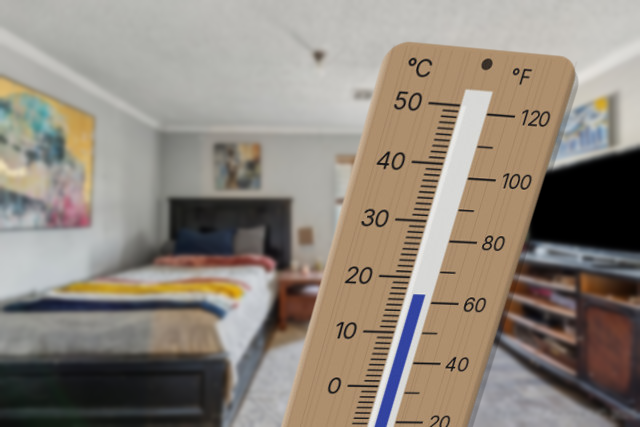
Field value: 17 °C
